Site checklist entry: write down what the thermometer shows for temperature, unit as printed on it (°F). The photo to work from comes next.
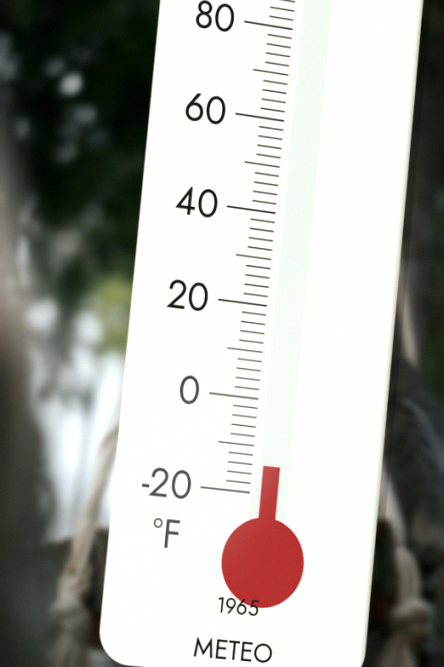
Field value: -14 °F
